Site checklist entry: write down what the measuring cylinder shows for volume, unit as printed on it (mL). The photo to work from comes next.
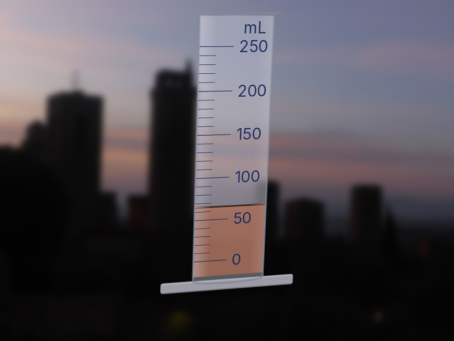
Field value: 65 mL
